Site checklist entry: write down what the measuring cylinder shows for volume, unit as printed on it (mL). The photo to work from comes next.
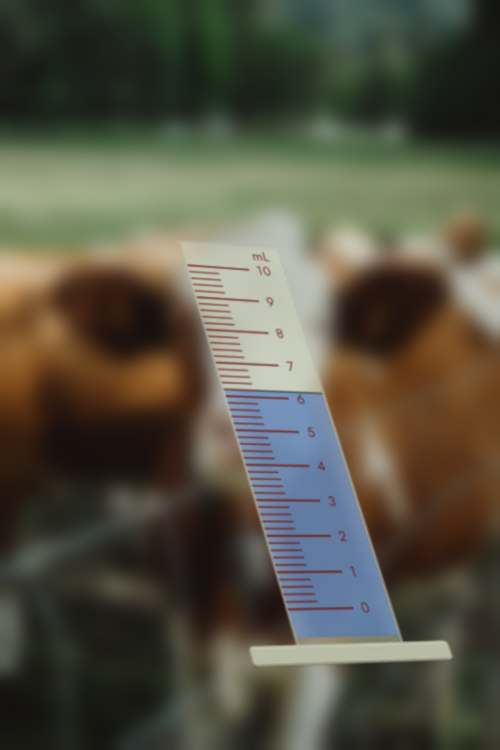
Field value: 6.2 mL
